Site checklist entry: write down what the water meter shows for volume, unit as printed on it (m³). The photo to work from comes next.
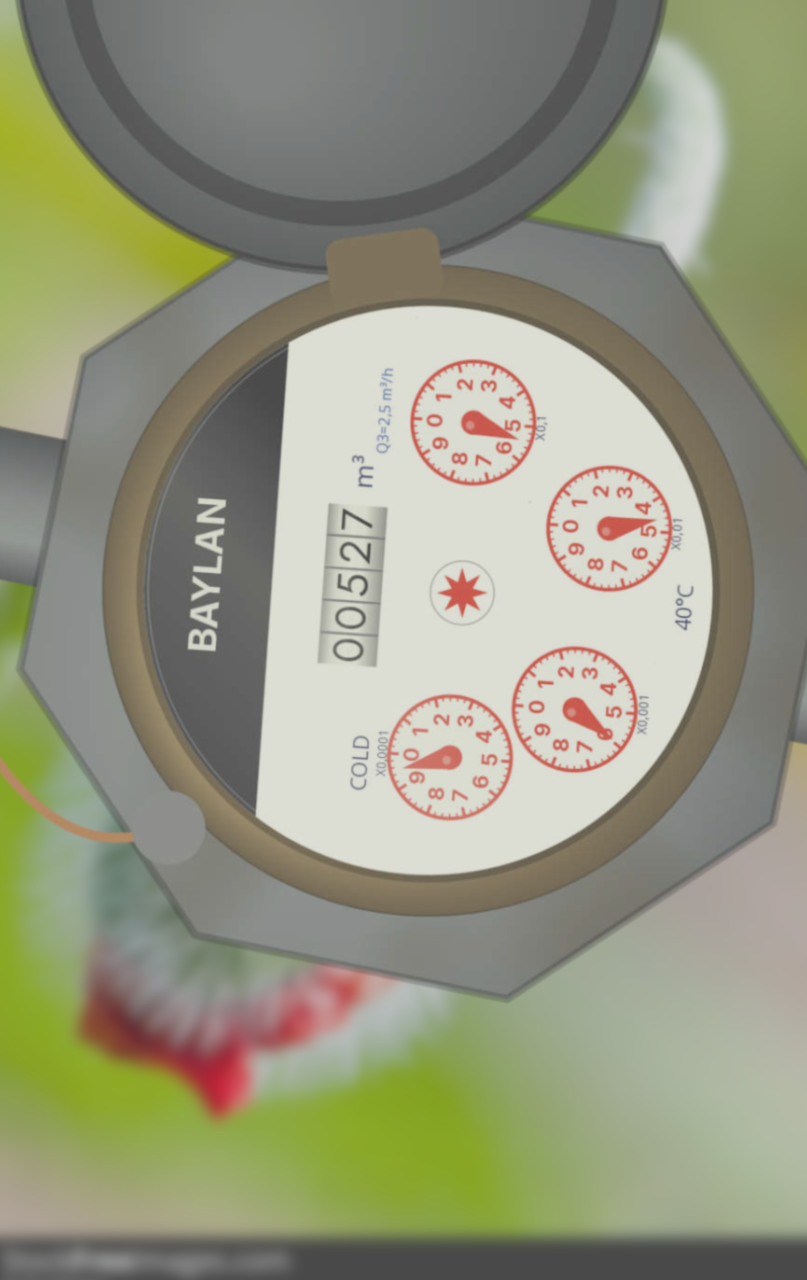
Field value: 527.5459 m³
